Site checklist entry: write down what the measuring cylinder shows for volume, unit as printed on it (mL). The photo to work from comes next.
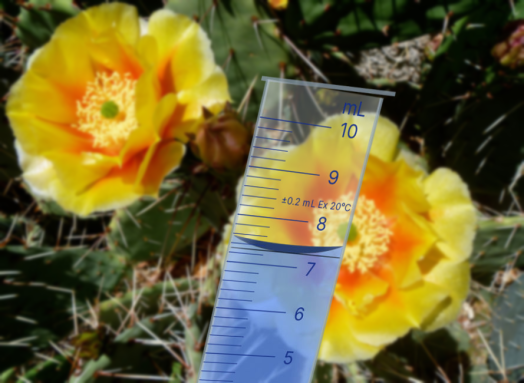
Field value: 7.3 mL
